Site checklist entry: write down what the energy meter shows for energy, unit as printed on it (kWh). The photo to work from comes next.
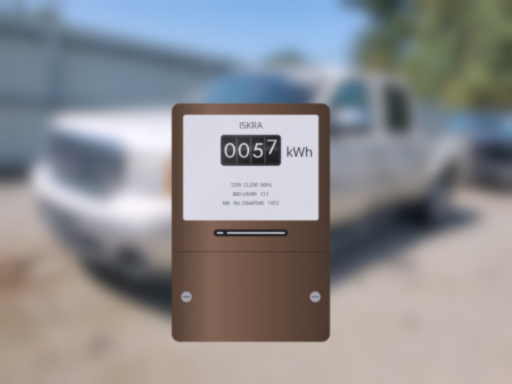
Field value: 57 kWh
